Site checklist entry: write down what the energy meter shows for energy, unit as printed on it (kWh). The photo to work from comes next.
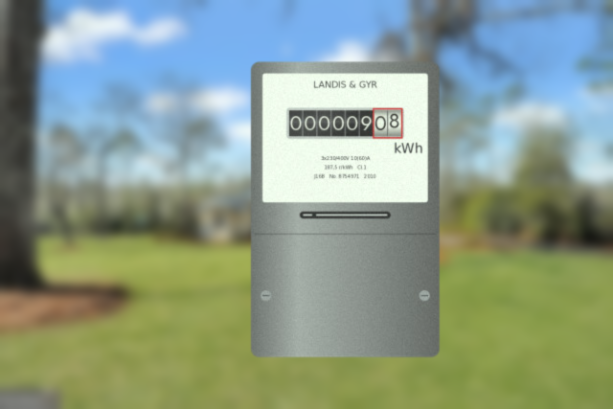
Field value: 9.08 kWh
